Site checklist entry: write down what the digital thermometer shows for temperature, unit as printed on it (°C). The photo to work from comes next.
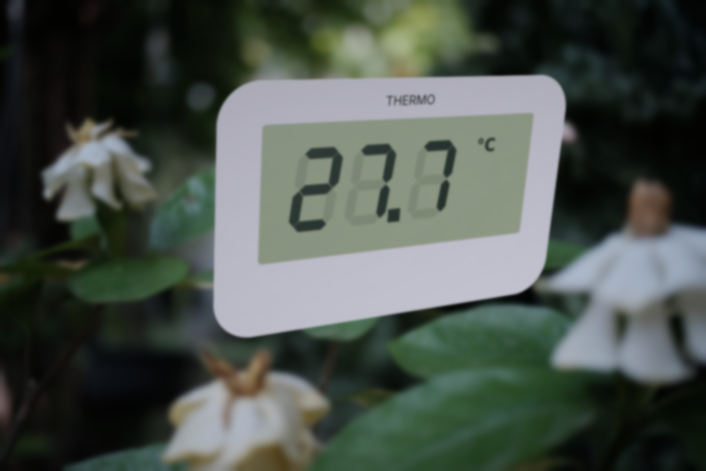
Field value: 27.7 °C
